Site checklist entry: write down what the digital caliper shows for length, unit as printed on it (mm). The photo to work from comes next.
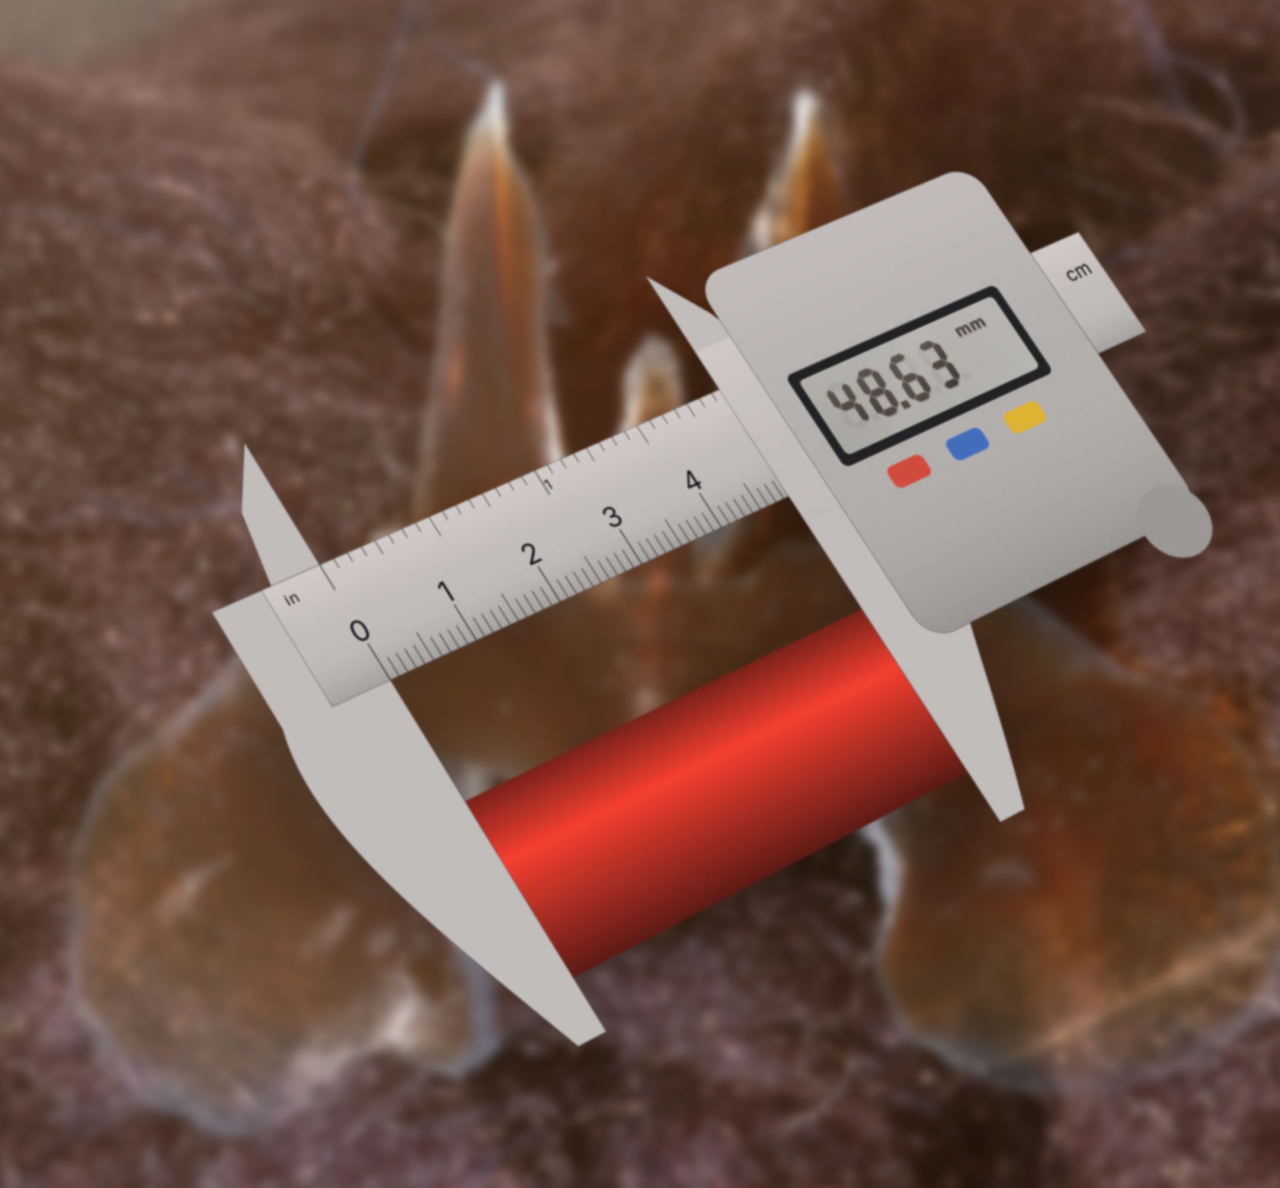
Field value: 48.63 mm
